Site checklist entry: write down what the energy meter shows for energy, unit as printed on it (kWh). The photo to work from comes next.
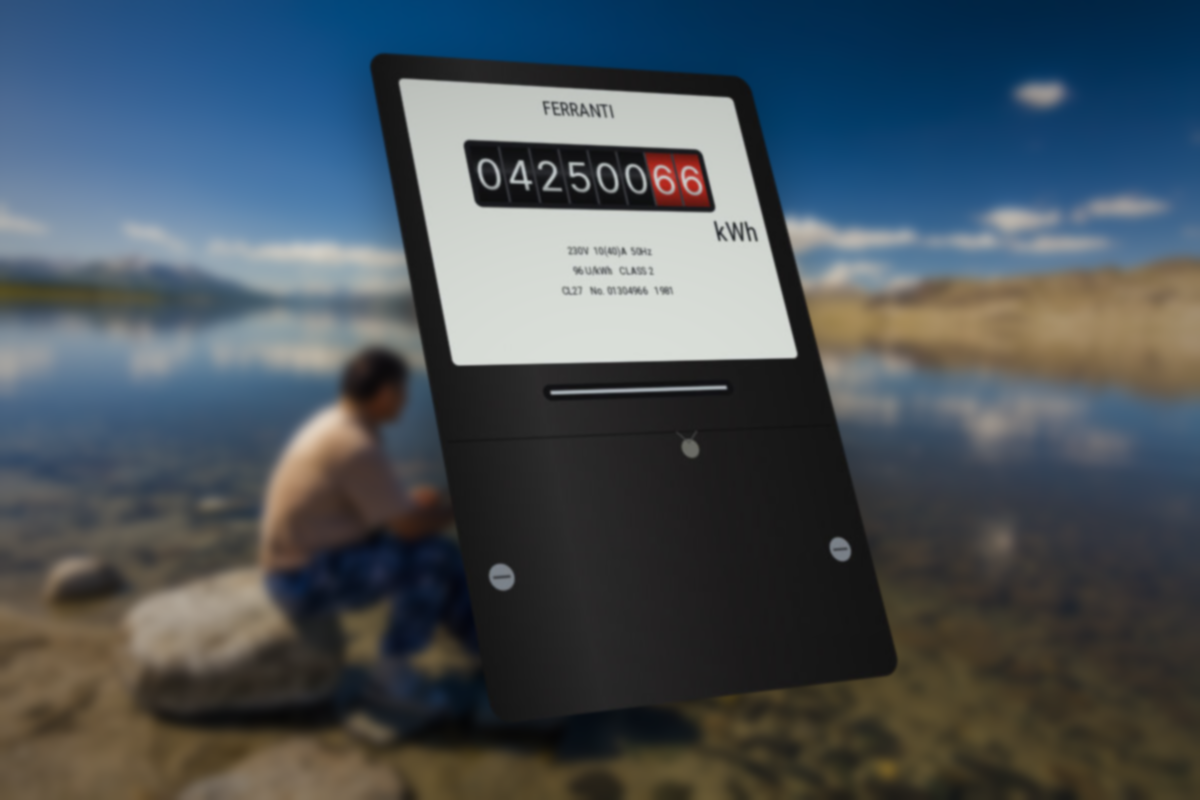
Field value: 42500.66 kWh
